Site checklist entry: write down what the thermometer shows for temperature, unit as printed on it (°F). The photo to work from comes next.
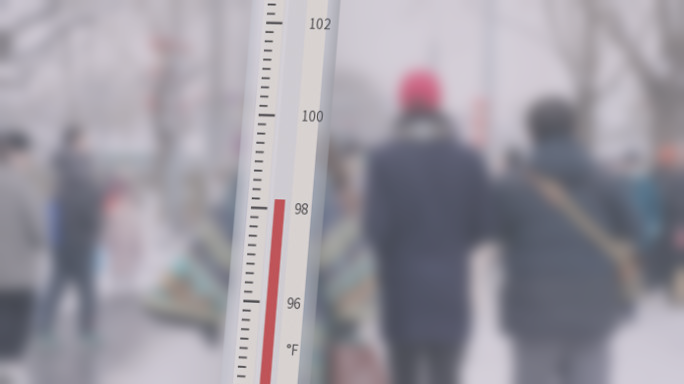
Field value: 98.2 °F
